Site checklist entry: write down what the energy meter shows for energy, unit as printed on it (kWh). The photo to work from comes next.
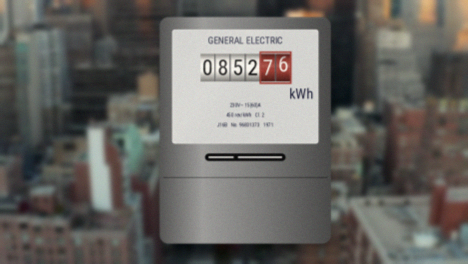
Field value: 852.76 kWh
